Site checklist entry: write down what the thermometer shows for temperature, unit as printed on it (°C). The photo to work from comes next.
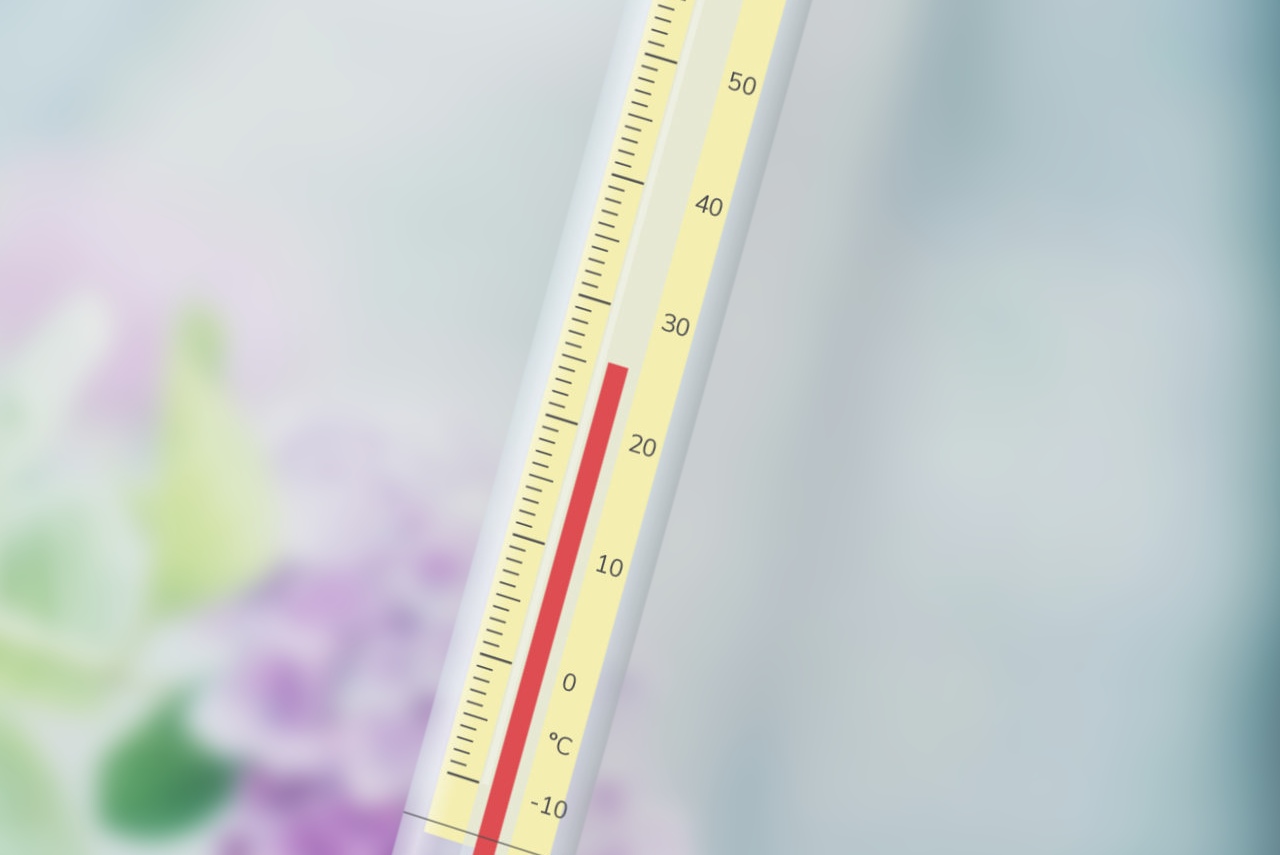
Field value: 25.5 °C
